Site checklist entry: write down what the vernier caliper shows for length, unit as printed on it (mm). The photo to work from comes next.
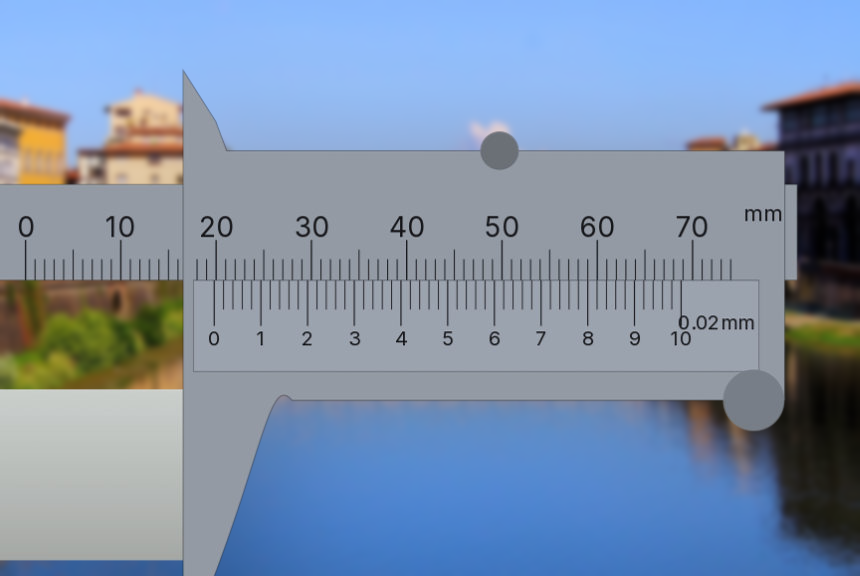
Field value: 19.8 mm
